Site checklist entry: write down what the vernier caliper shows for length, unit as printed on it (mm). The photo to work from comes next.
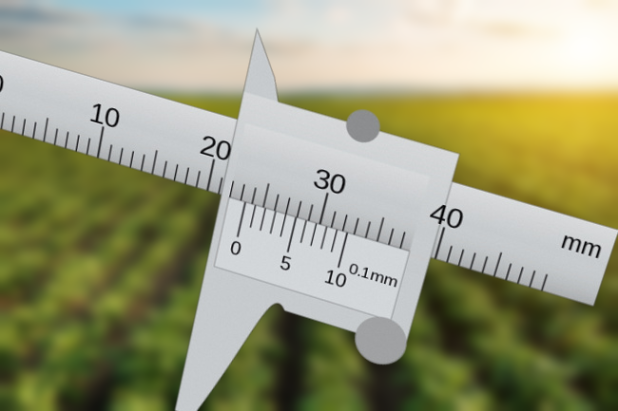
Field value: 23.4 mm
